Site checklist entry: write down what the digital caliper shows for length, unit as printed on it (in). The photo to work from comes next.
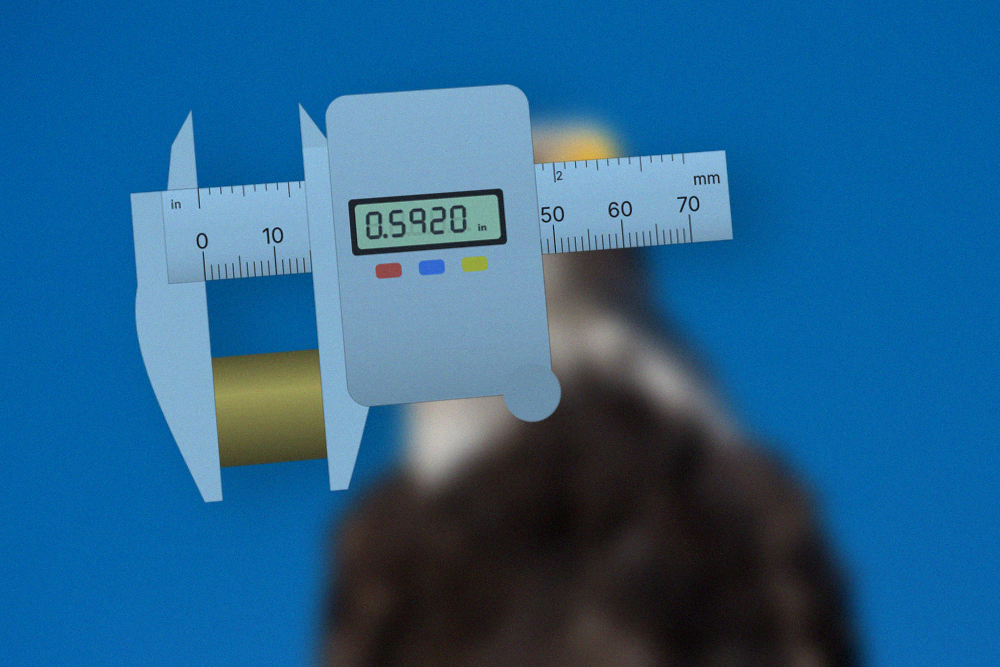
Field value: 0.5920 in
